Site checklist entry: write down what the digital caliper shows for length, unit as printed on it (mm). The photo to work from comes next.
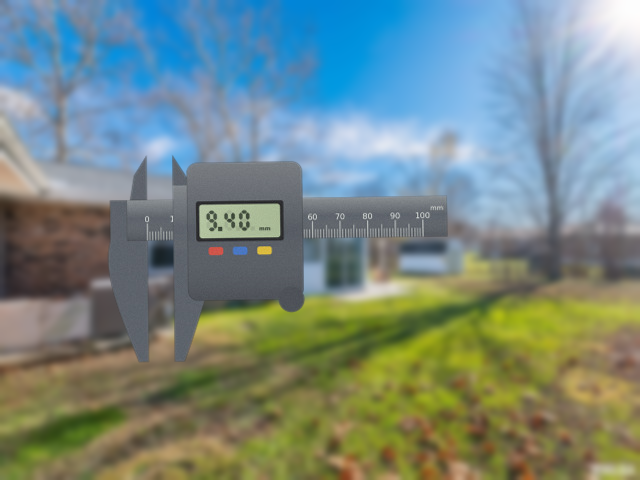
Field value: 9.40 mm
